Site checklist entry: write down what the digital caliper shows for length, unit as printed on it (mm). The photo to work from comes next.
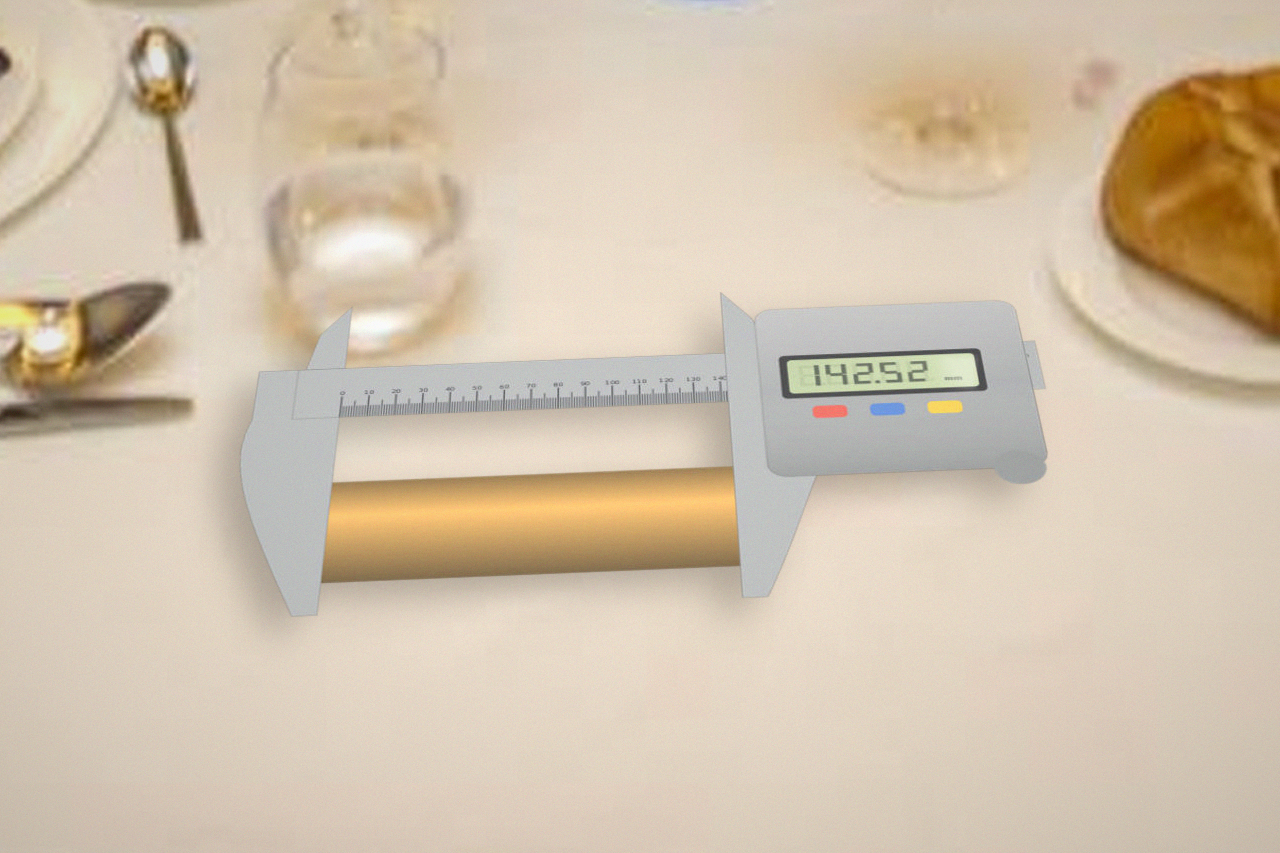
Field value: 142.52 mm
